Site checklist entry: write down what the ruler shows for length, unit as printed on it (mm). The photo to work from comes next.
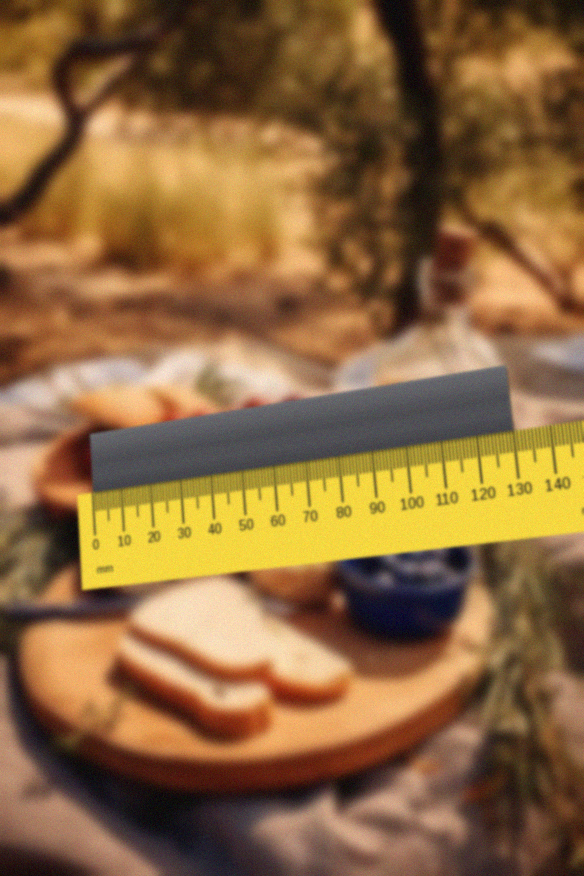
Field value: 130 mm
